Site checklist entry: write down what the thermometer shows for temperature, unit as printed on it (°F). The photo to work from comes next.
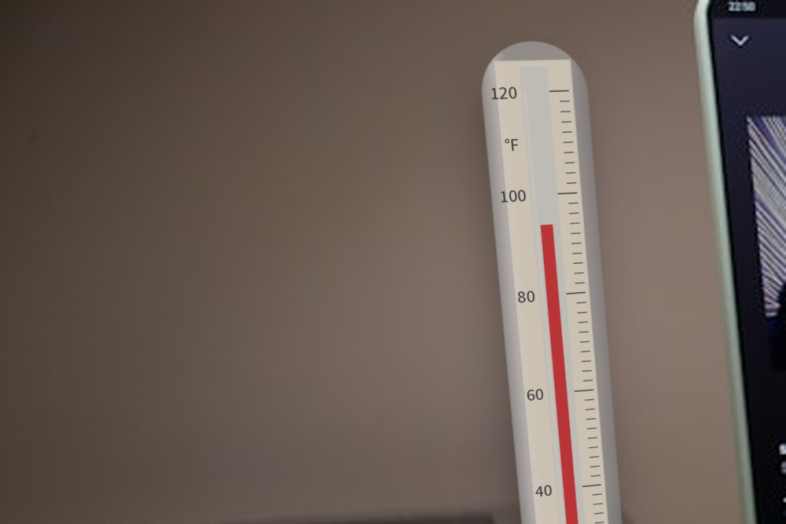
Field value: 94 °F
